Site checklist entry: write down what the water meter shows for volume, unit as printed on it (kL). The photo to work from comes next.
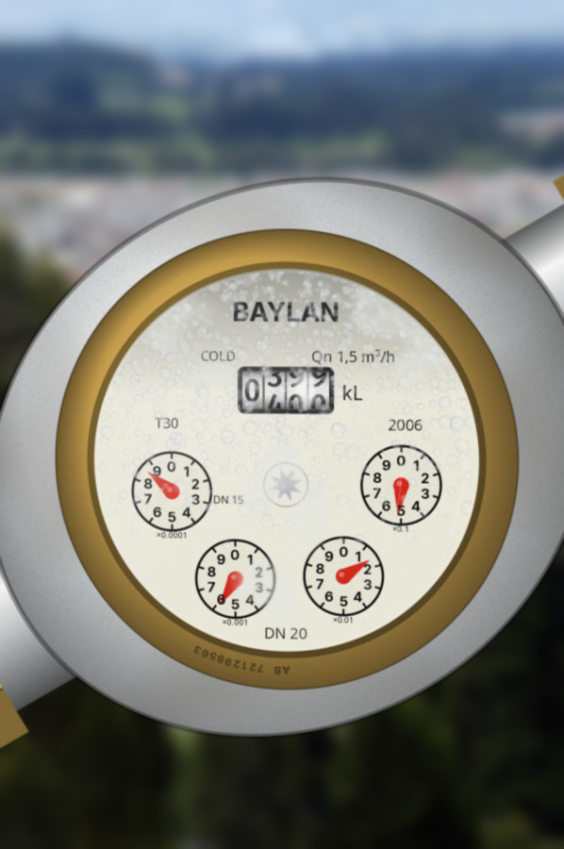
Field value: 399.5158 kL
